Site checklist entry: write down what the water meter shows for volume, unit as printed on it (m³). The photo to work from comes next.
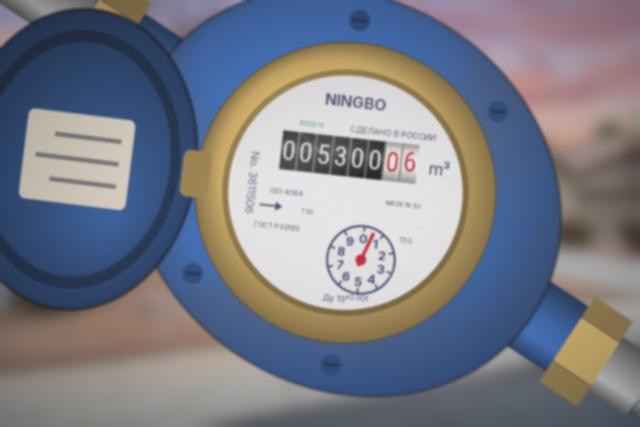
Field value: 5300.060 m³
